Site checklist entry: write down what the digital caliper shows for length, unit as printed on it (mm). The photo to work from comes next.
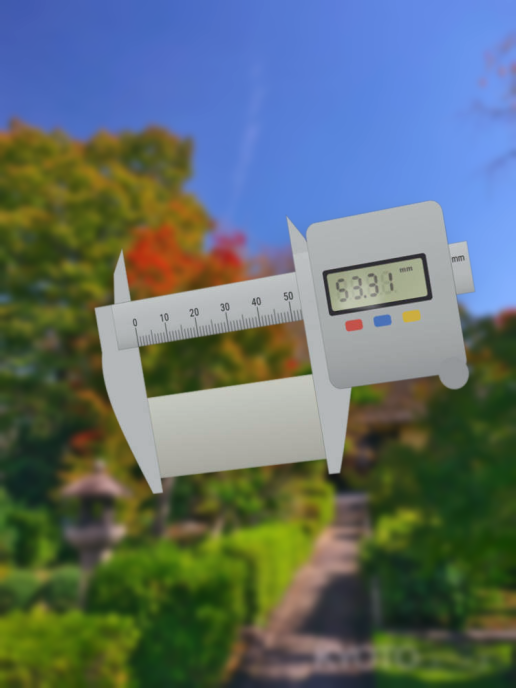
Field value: 53.31 mm
